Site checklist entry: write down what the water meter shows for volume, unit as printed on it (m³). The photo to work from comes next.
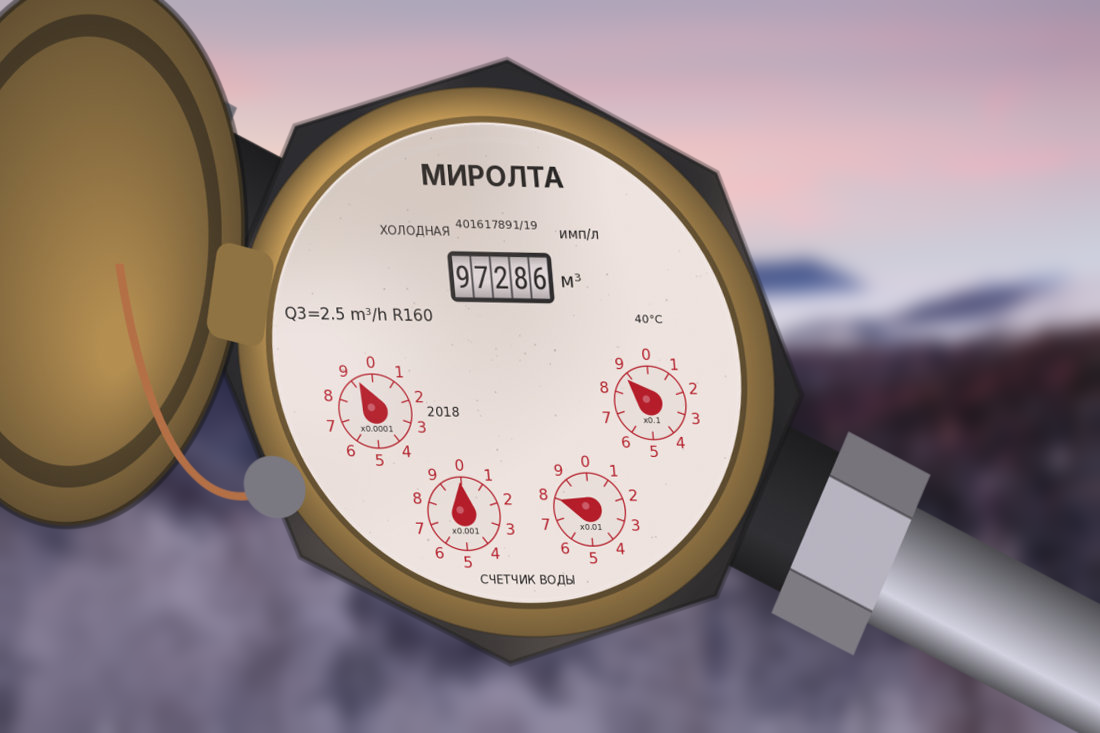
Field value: 97286.8799 m³
